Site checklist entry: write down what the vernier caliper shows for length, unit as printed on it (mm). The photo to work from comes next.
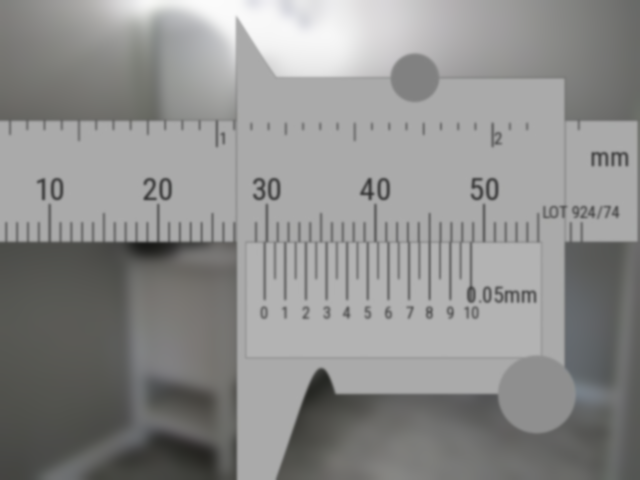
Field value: 29.8 mm
